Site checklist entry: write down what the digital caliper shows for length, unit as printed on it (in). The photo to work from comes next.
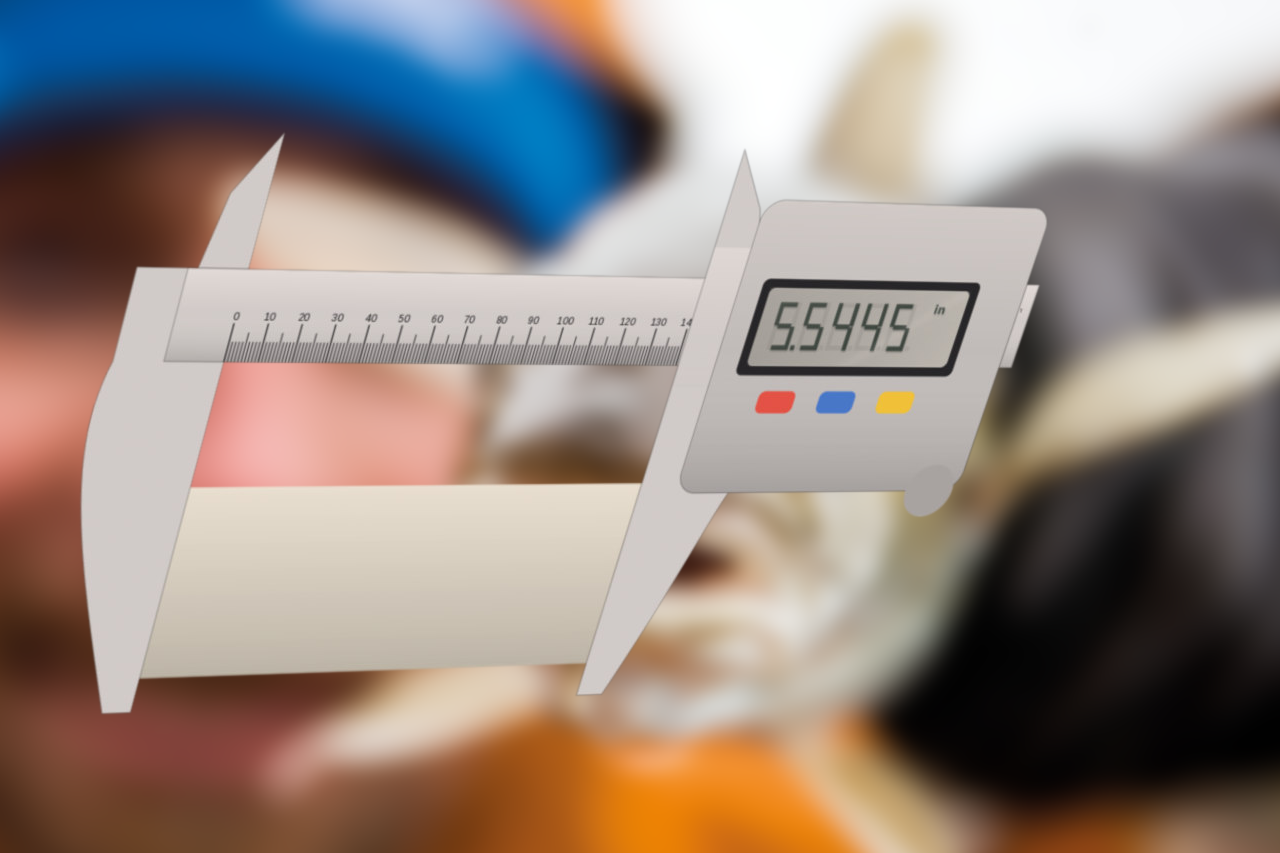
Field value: 5.5445 in
